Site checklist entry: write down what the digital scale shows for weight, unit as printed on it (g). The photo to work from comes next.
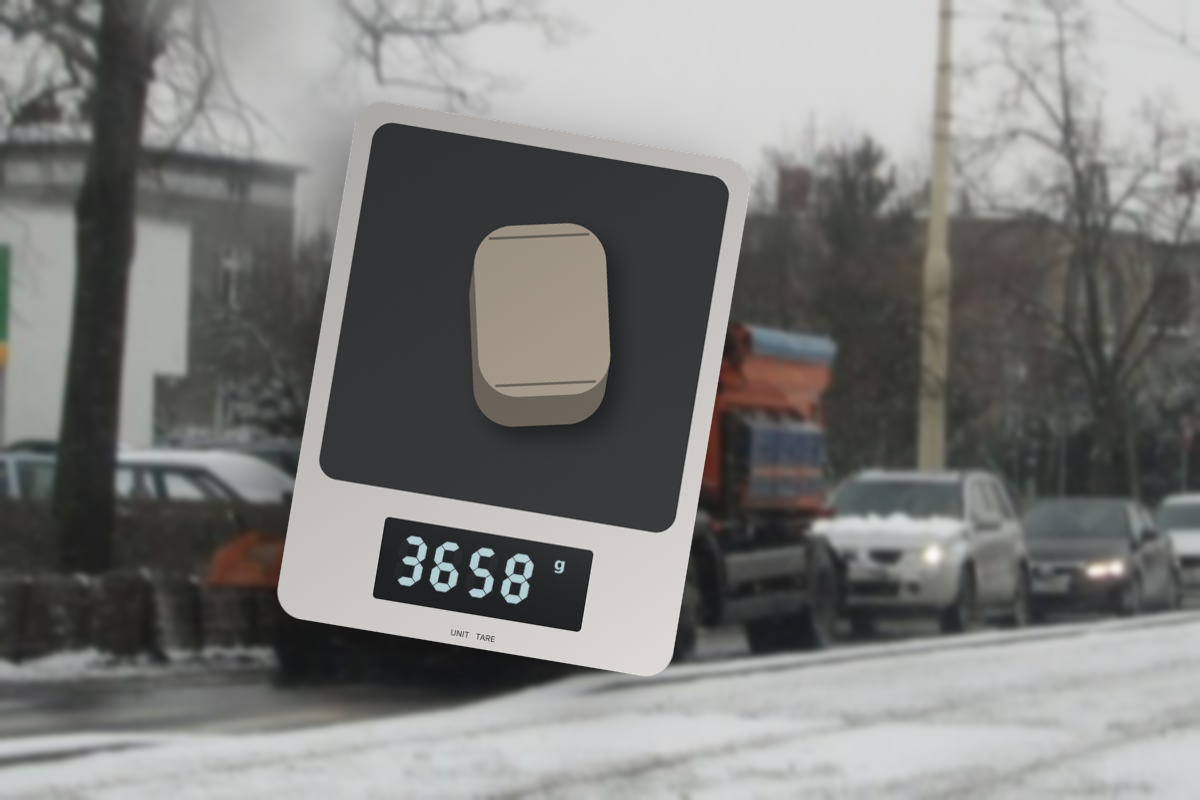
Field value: 3658 g
